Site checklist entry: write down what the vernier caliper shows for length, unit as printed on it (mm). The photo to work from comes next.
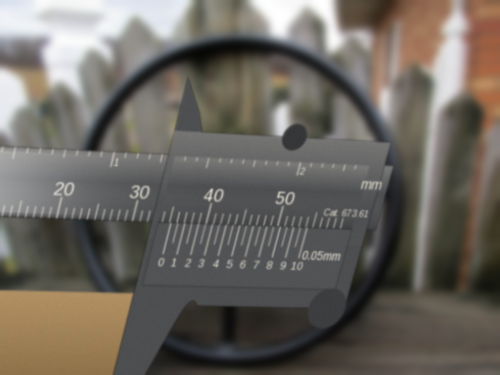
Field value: 35.2 mm
